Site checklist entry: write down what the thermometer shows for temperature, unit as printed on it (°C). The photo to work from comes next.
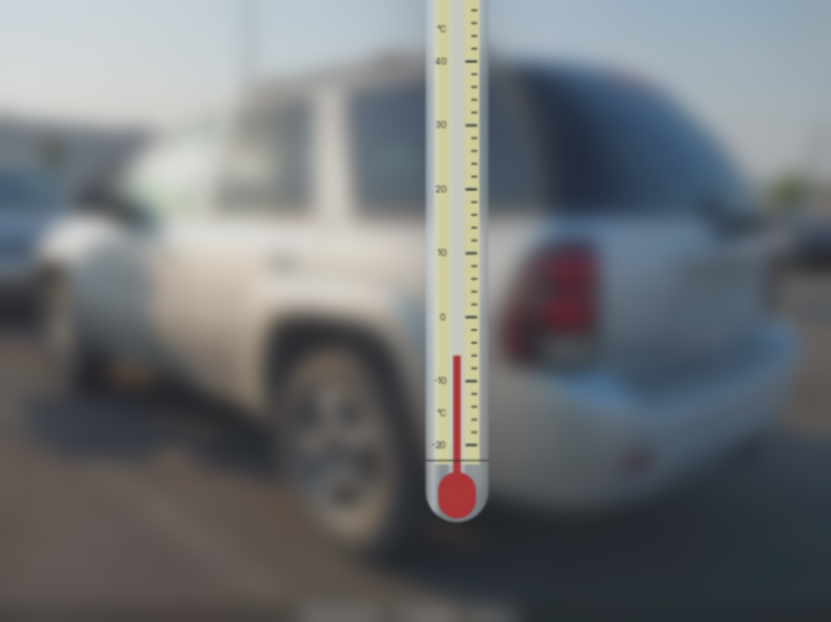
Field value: -6 °C
